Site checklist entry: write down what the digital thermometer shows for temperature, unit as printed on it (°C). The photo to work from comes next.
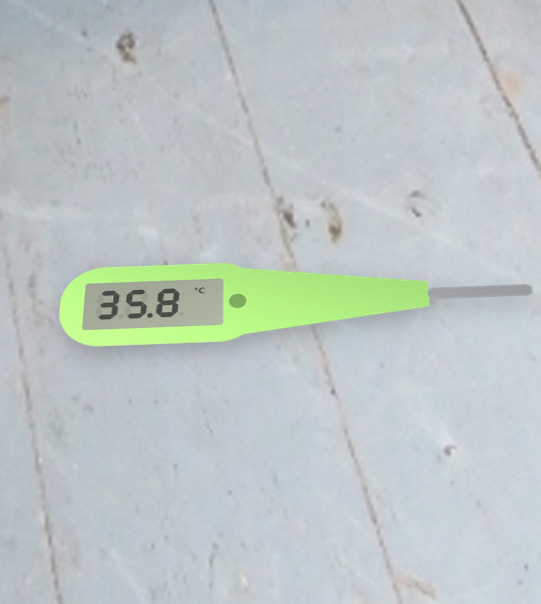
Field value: 35.8 °C
